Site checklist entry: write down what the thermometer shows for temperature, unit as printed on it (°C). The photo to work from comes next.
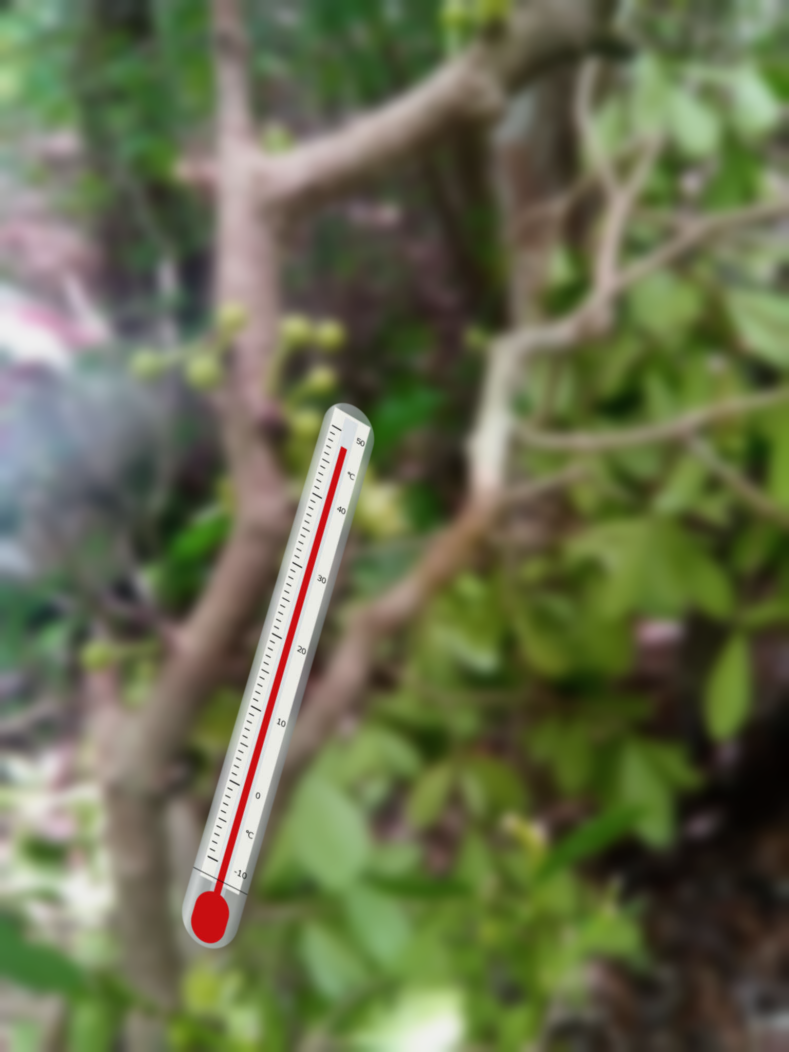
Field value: 48 °C
